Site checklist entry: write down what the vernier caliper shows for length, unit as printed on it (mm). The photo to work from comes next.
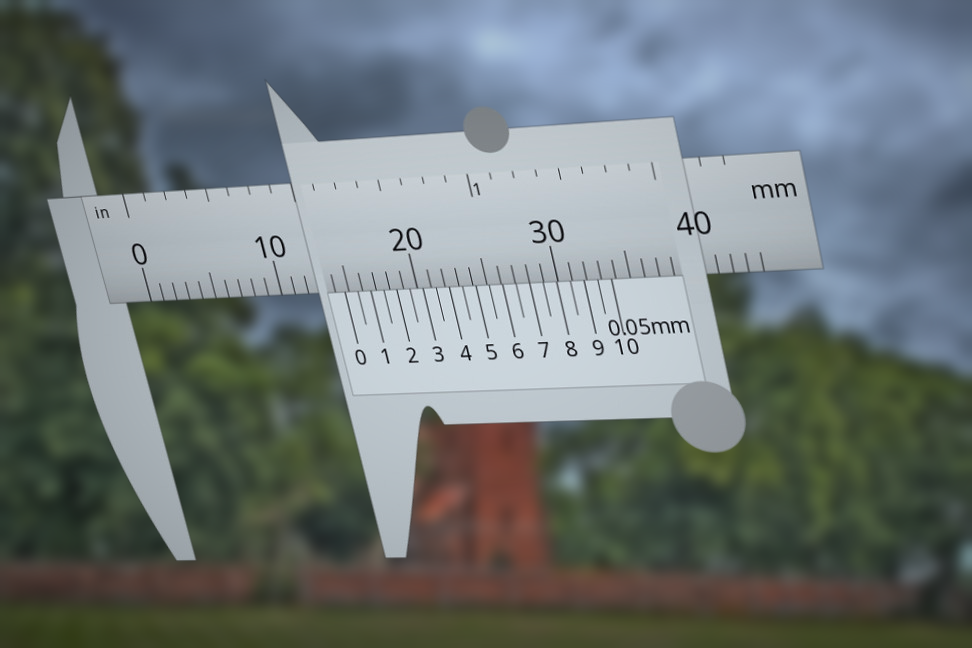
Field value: 14.7 mm
